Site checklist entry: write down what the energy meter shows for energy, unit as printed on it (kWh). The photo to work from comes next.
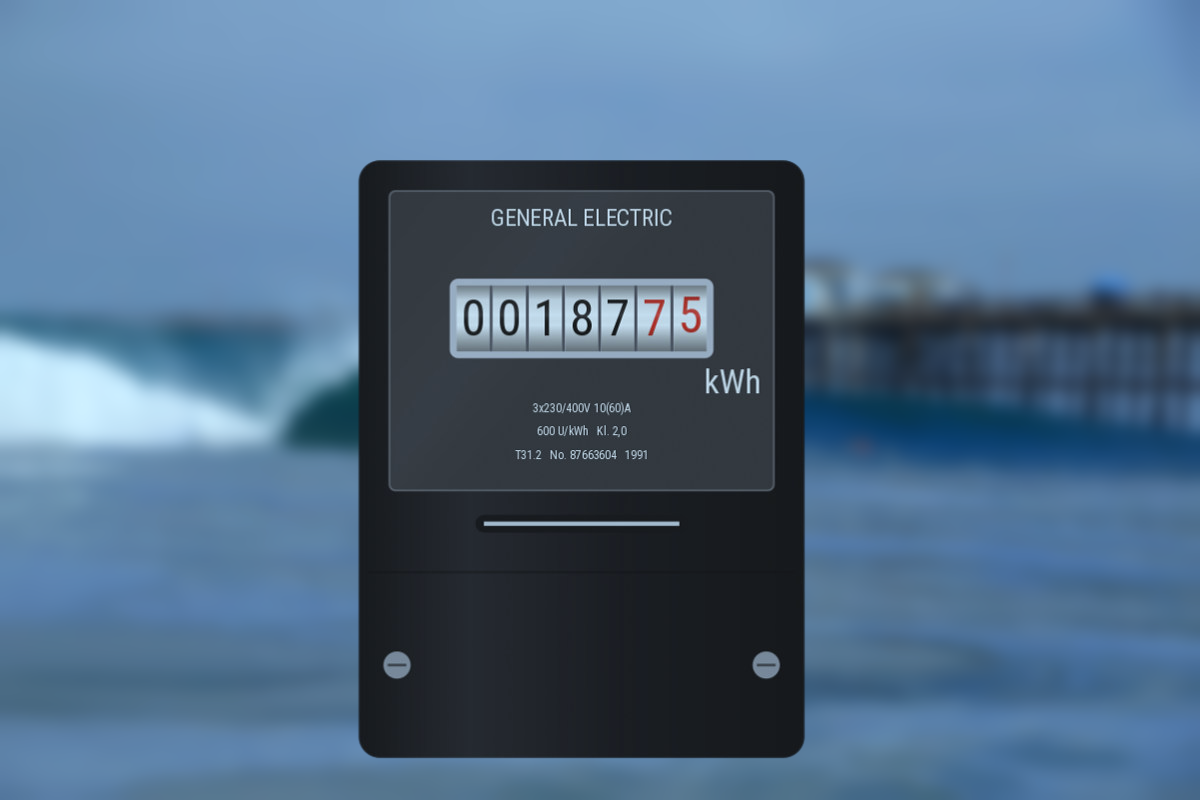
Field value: 187.75 kWh
